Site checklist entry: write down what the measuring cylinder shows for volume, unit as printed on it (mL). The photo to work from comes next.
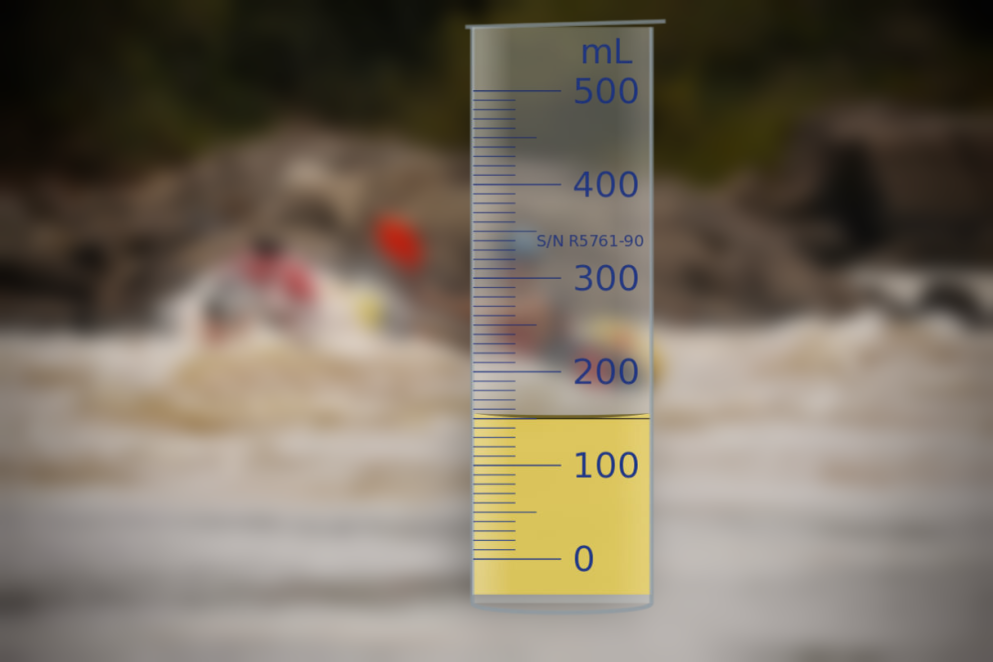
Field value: 150 mL
